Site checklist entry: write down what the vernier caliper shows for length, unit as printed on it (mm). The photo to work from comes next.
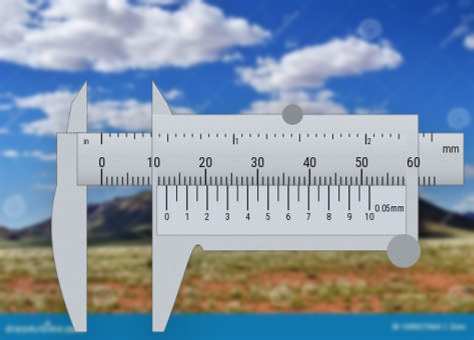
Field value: 12.5 mm
